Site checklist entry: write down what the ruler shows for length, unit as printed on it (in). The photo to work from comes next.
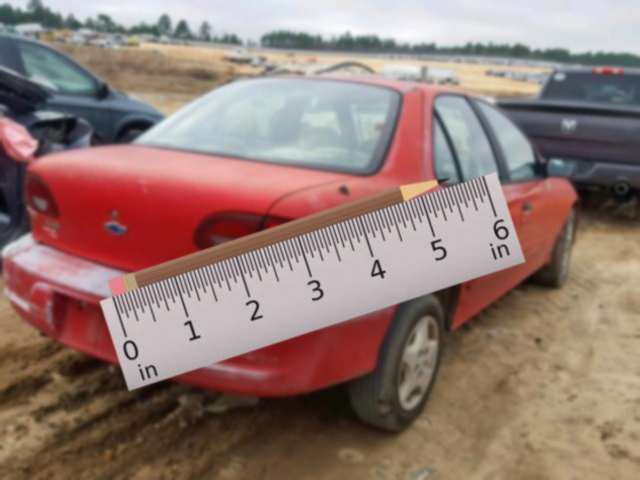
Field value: 5.5 in
